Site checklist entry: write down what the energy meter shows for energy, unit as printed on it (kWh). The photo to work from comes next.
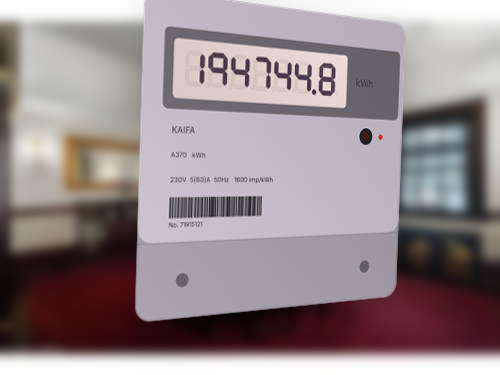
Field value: 194744.8 kWh
